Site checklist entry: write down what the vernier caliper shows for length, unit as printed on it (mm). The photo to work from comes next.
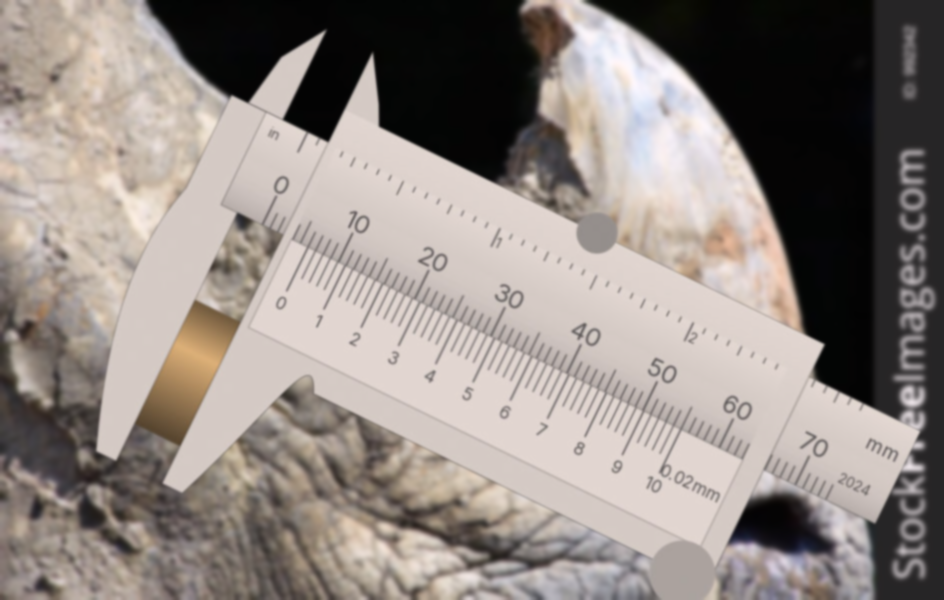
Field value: 6.0 mm
